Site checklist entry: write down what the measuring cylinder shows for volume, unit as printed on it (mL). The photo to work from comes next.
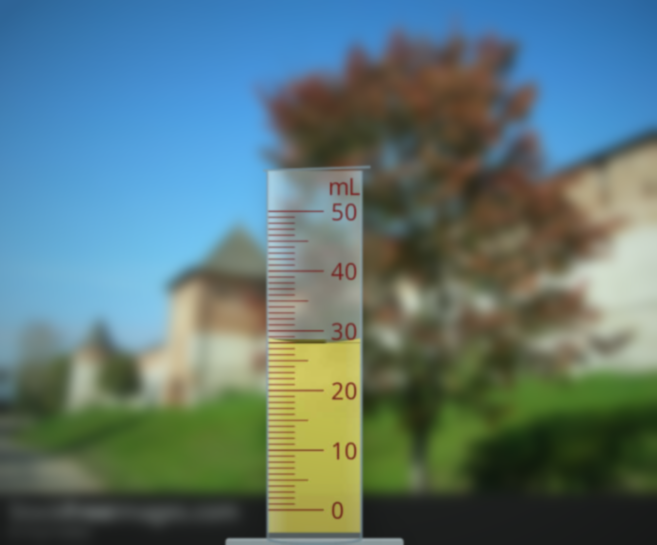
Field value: 28 mL
